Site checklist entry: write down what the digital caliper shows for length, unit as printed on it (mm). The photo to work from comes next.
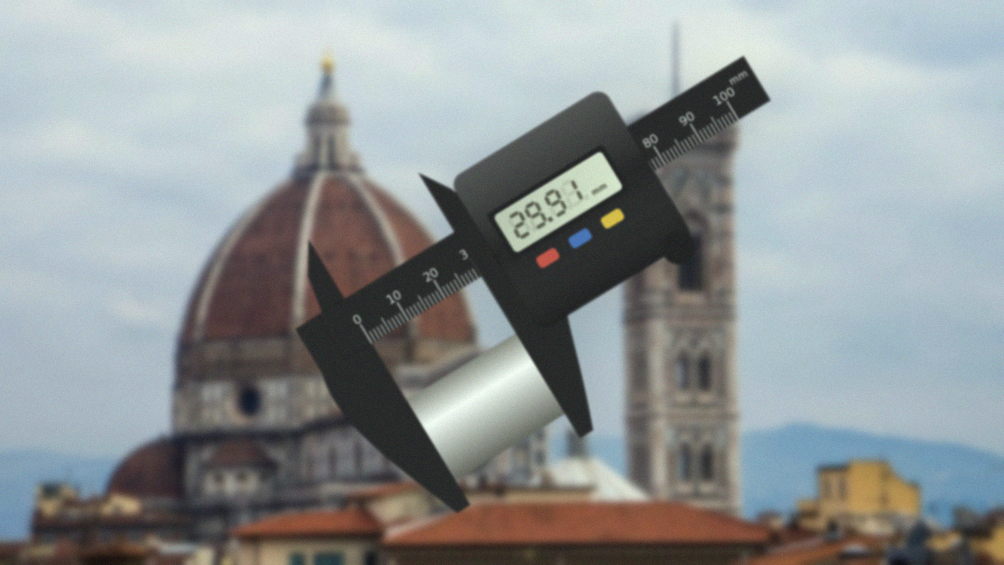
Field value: 29.91 mm
